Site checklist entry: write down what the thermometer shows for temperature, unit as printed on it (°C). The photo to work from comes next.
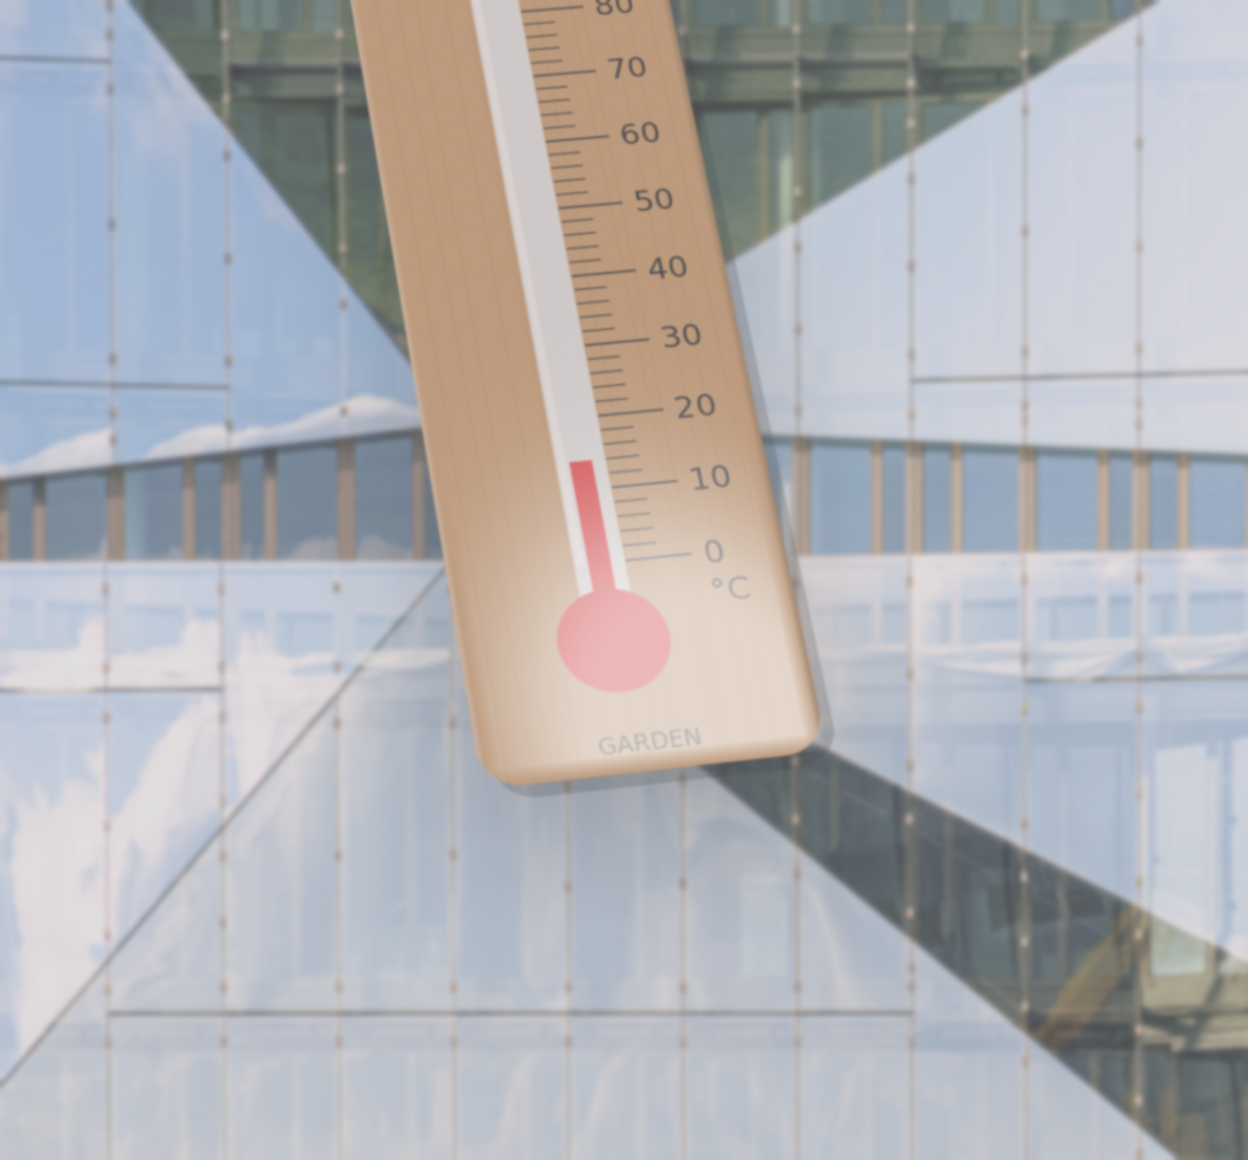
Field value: 14 °C
